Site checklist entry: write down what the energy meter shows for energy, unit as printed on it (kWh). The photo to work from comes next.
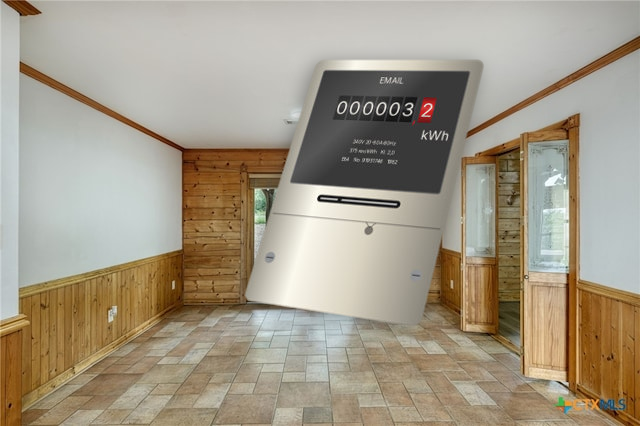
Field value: 3.2 kWh
